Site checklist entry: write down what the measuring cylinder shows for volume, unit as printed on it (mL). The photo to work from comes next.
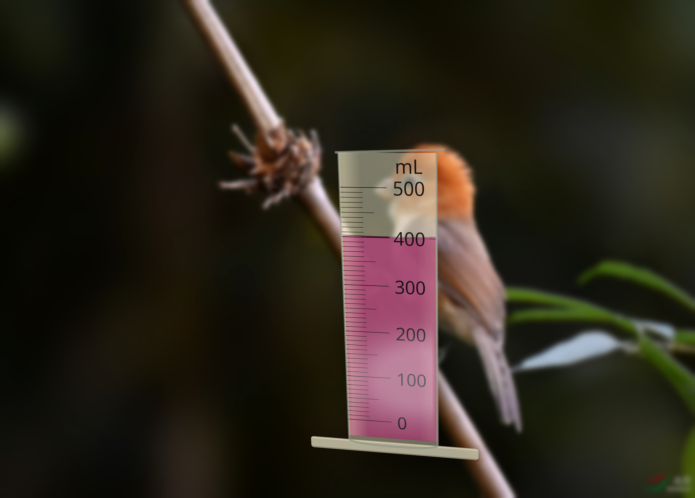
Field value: 400 mL
